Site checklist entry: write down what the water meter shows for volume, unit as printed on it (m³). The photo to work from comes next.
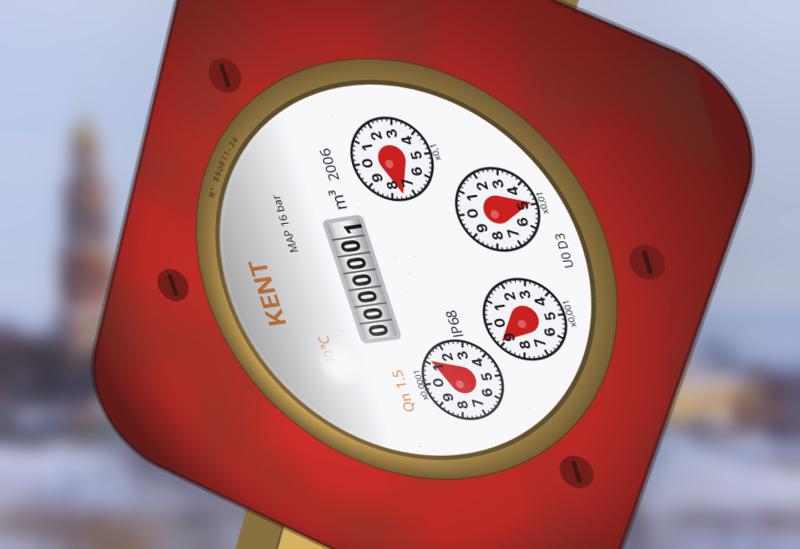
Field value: 0.7491 m³
